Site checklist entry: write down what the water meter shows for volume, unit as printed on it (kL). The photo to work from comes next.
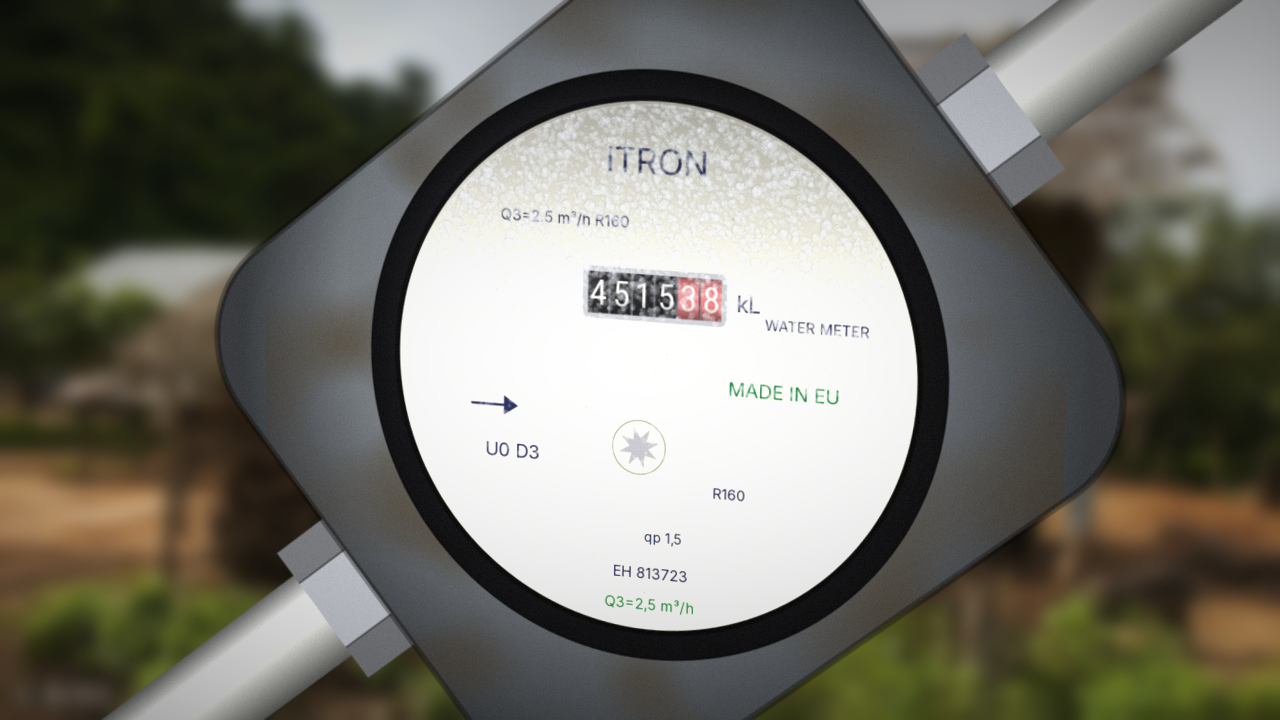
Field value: 4515.38 kL
